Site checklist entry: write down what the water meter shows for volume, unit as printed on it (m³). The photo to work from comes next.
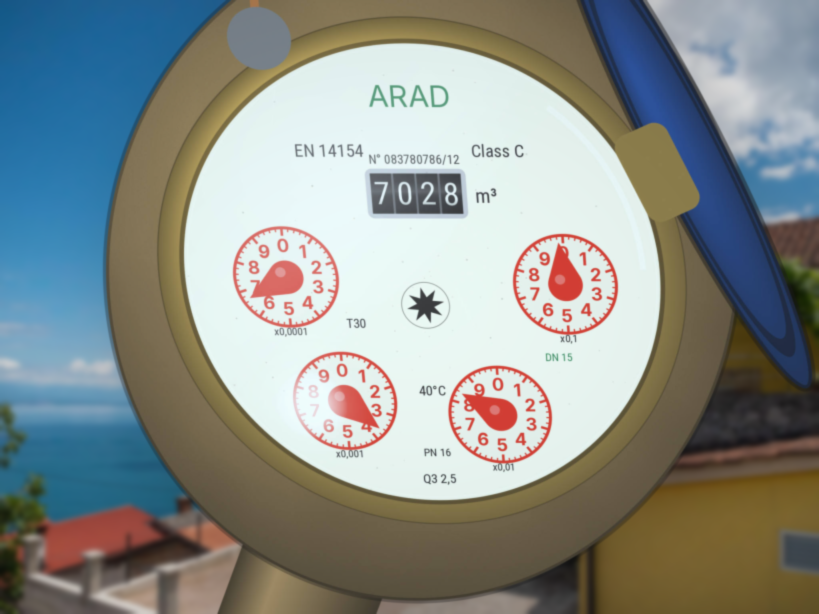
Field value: 7027.9836 m³
